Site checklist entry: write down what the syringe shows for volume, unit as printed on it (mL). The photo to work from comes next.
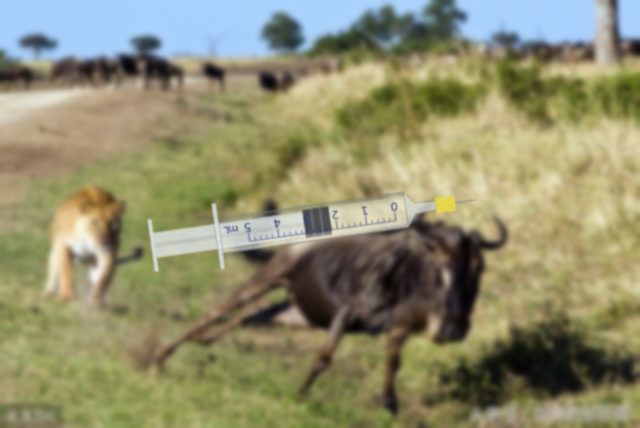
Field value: 2.2 mL
